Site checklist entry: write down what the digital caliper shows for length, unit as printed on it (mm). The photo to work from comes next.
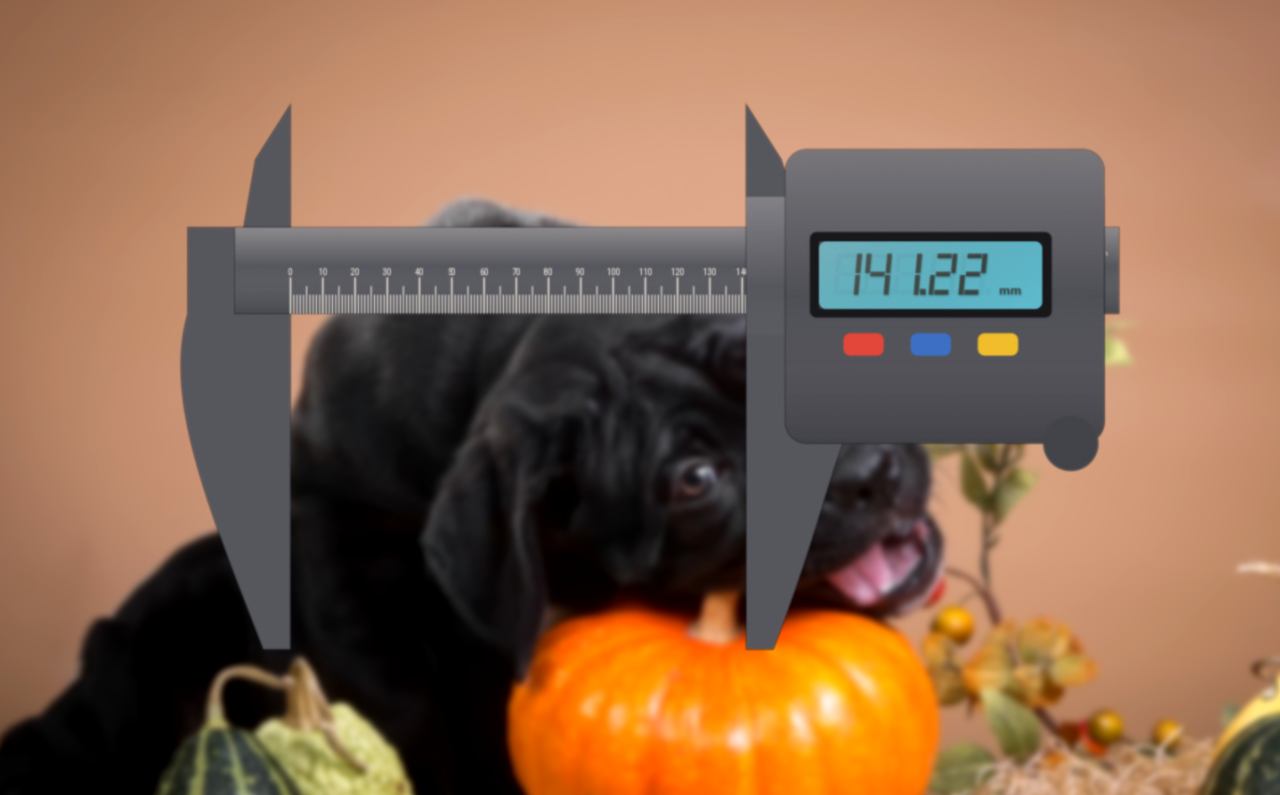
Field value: 141.22 mm
